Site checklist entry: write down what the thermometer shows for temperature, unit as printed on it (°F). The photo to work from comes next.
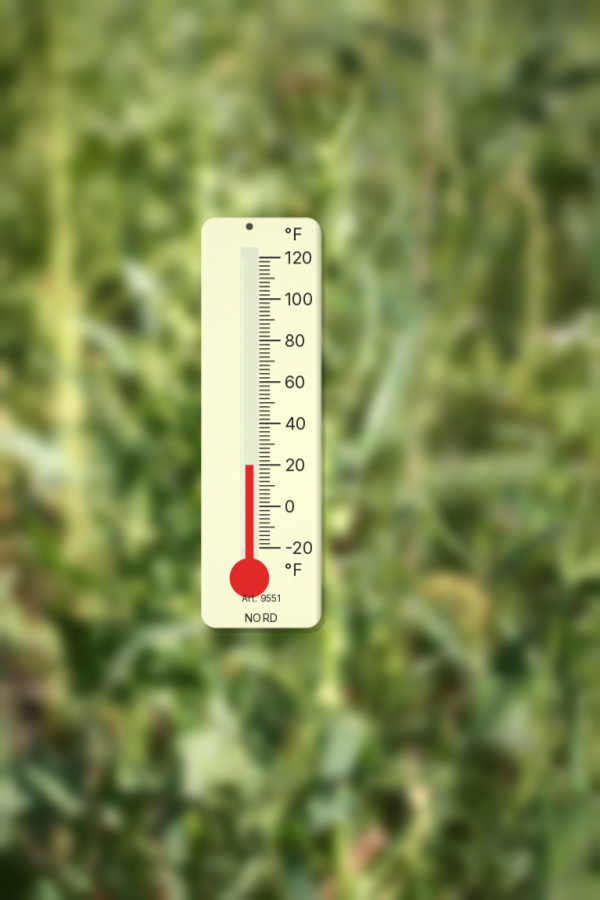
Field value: 20 °F
